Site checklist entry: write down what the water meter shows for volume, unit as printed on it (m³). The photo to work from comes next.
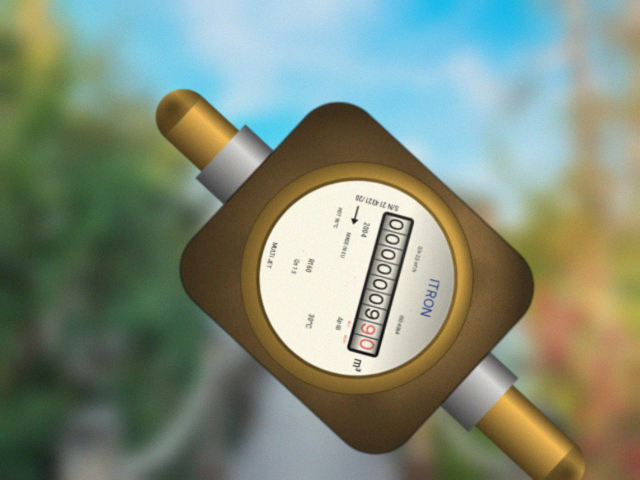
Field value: 9.90 m³
